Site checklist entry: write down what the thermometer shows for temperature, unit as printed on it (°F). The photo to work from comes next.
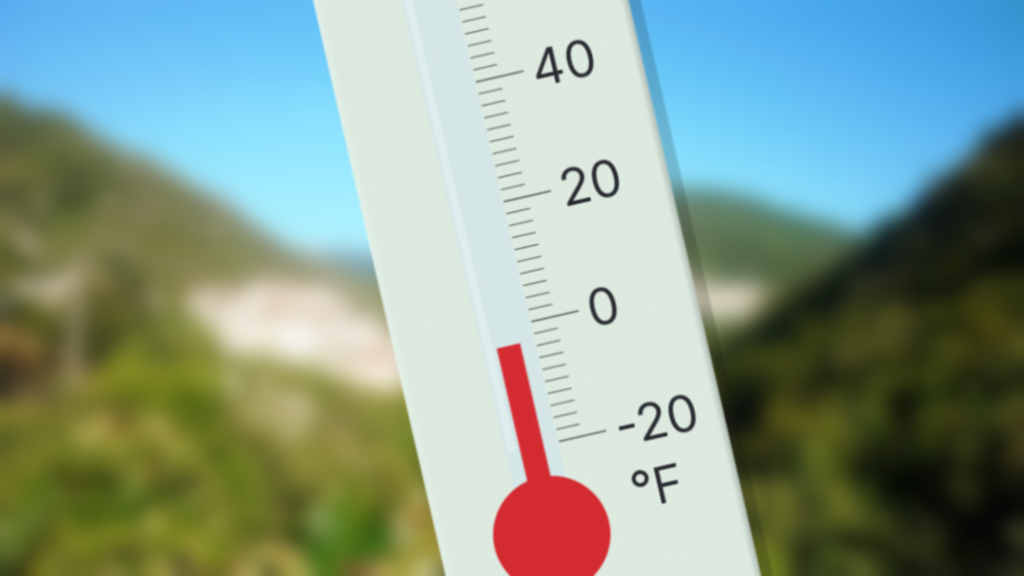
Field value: -3 °F
